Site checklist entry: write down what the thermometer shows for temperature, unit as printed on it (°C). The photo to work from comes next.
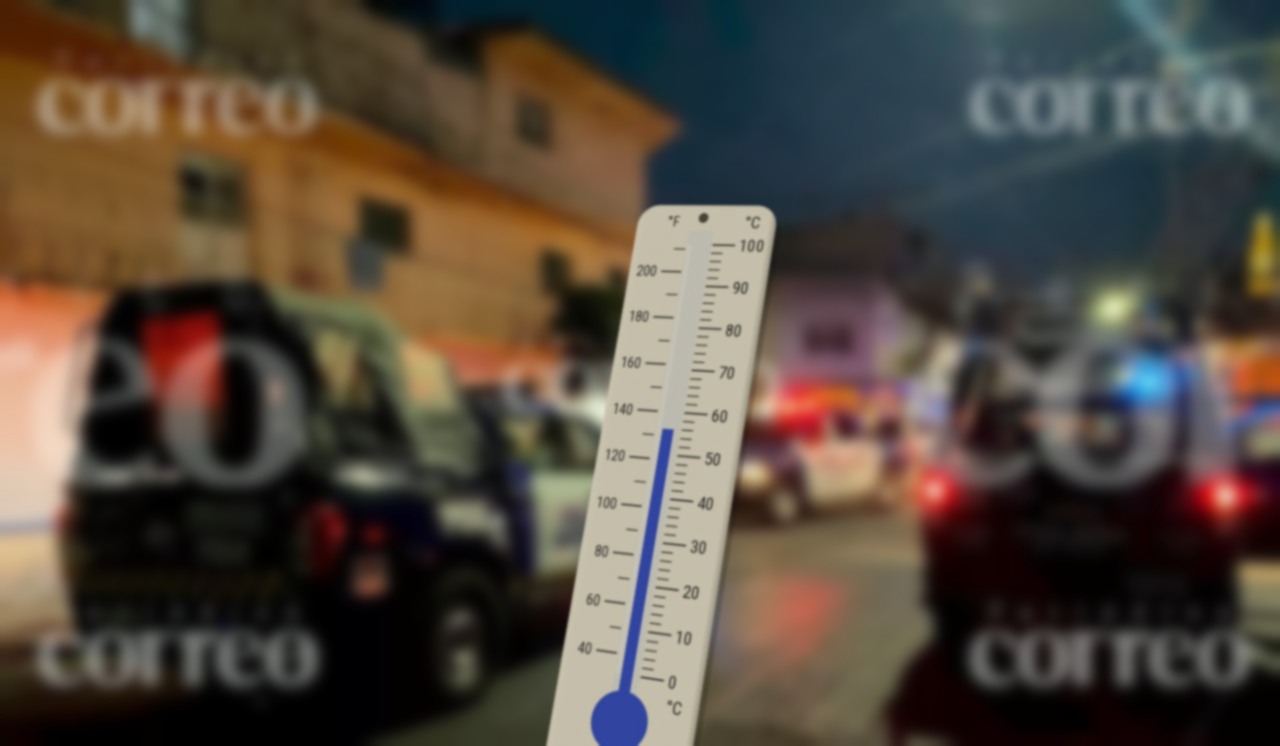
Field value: 56 °C
